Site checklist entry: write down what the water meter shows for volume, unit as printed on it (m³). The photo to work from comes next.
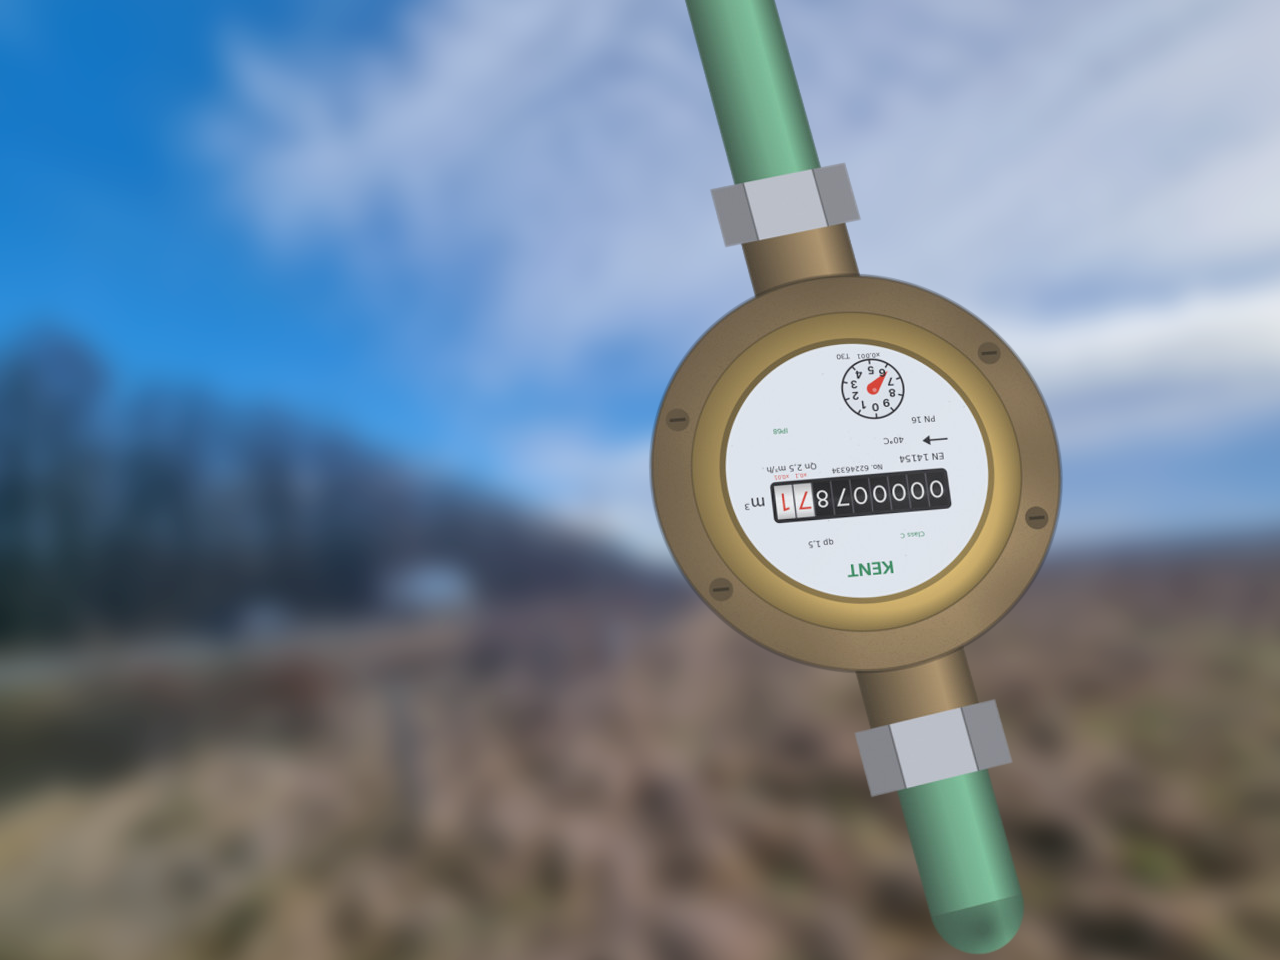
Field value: 78.716 m³
